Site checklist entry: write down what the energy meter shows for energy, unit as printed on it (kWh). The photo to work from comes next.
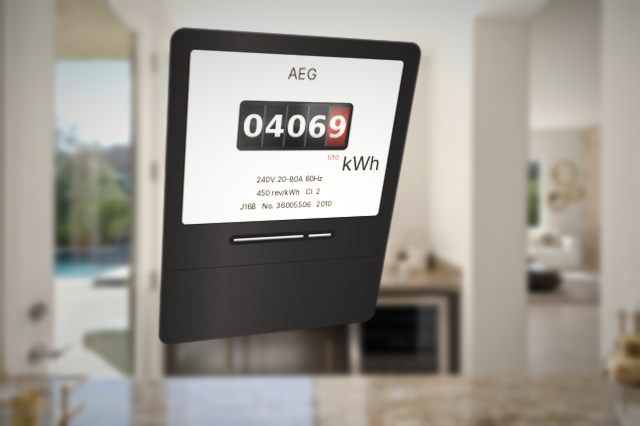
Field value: 406.9 kWh
